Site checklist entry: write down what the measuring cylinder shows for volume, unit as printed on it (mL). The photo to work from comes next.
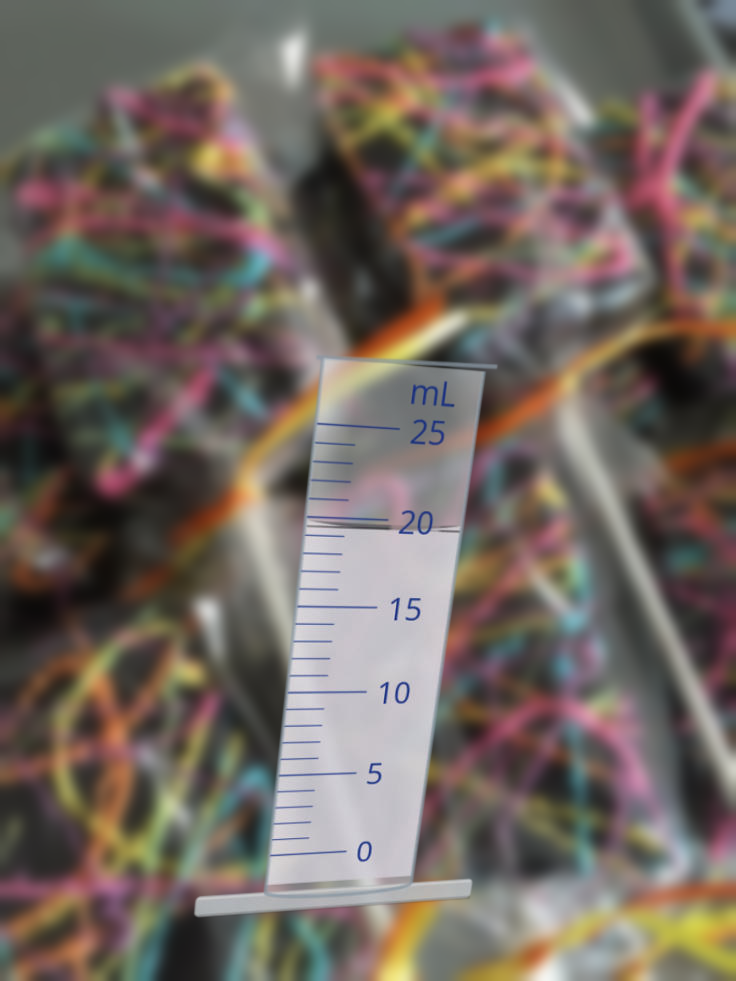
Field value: 19.5 mL
